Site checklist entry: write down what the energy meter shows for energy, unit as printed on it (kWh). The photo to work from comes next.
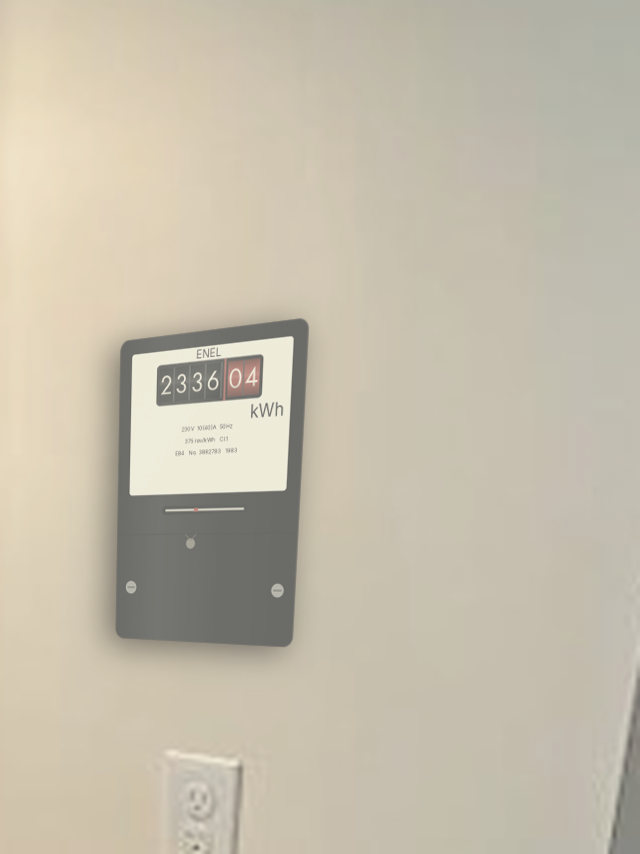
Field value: 2336.04 kWh
